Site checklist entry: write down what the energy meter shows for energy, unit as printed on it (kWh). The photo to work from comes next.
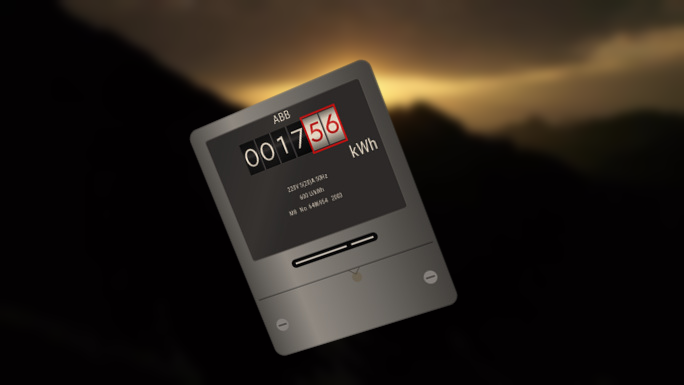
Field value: 17.56 kWh
